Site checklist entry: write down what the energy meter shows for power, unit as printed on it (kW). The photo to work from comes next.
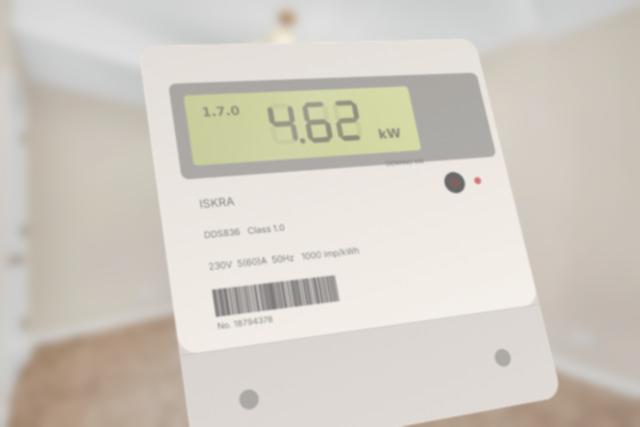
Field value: 4.62 kW
